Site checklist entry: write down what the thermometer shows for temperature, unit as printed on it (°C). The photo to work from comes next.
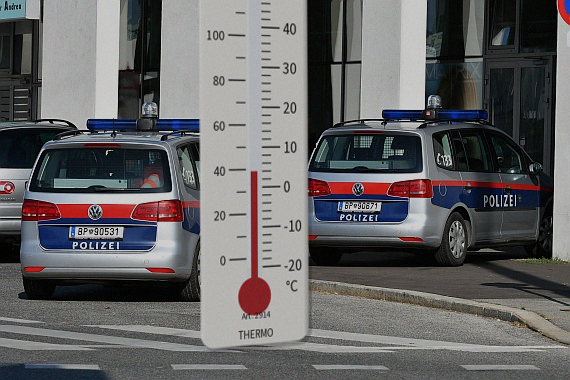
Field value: 4 °C
